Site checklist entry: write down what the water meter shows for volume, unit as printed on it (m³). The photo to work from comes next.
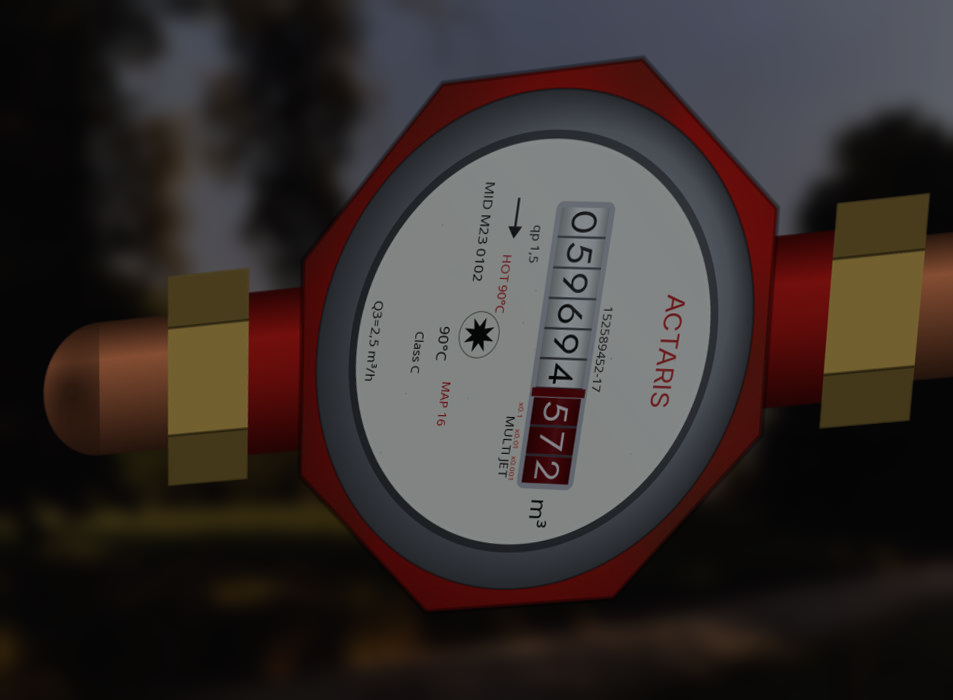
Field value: 59694.572 m³
